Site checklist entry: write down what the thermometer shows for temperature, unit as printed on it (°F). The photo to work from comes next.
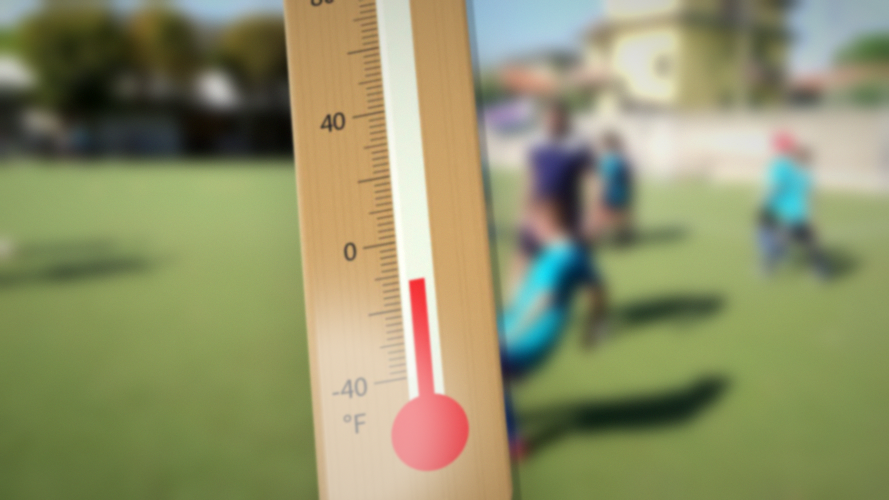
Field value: -12 °F
